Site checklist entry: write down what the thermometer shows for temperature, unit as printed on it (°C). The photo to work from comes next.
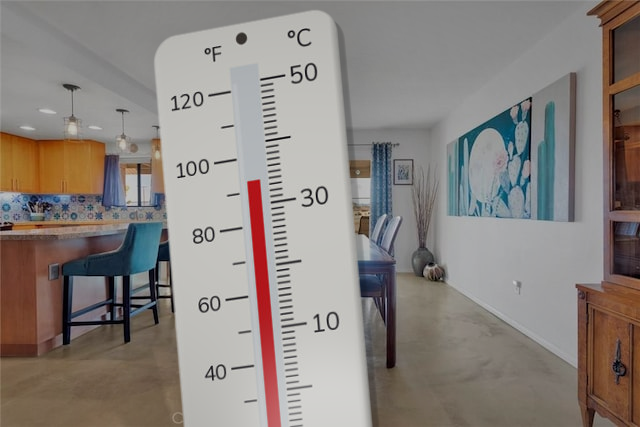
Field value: 34 °C
